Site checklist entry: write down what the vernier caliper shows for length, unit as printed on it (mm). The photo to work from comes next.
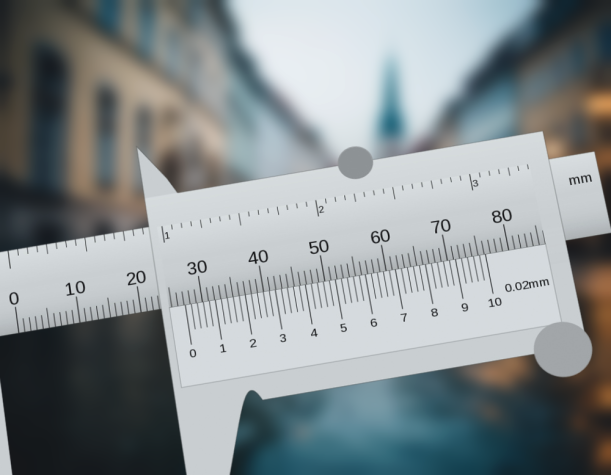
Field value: 27.2 mm
